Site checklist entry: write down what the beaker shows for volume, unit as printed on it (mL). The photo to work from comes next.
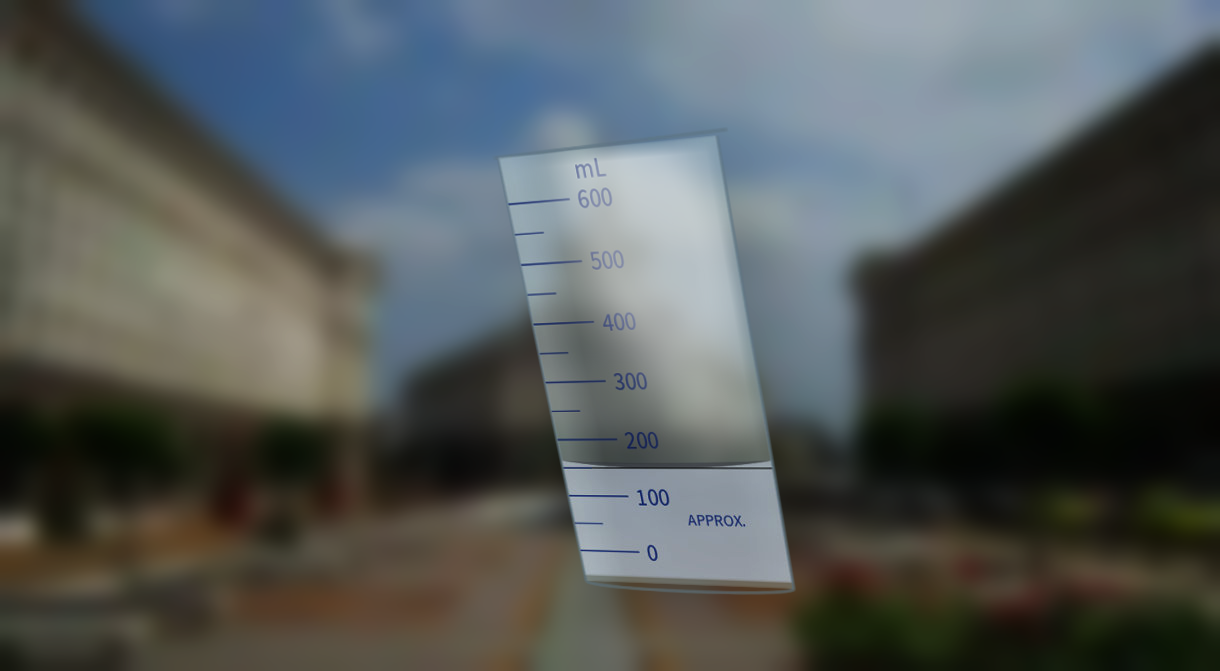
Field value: 150 mL
